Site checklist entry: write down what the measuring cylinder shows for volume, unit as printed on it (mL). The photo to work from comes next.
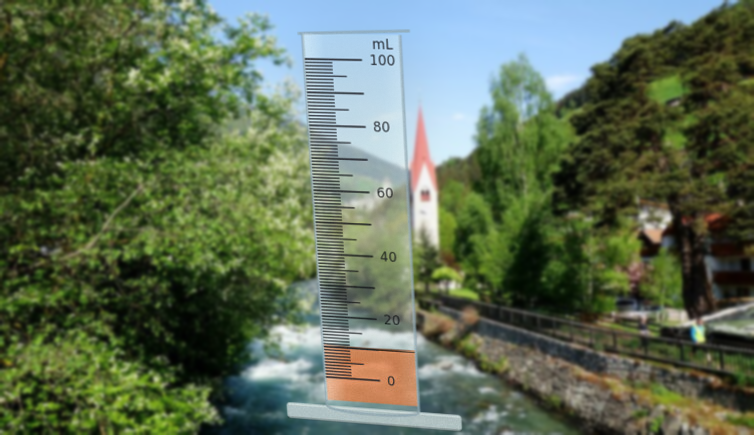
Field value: 10 mL
